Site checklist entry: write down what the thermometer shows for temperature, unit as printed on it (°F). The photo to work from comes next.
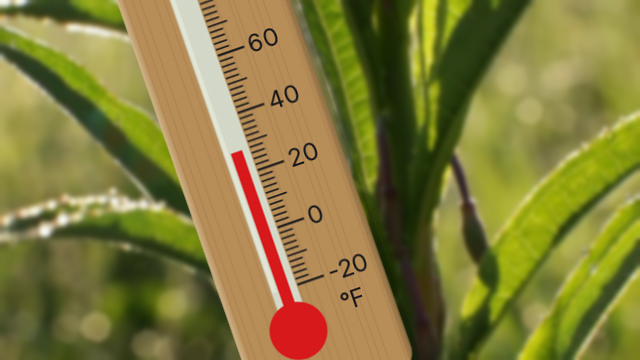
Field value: 28 °F
